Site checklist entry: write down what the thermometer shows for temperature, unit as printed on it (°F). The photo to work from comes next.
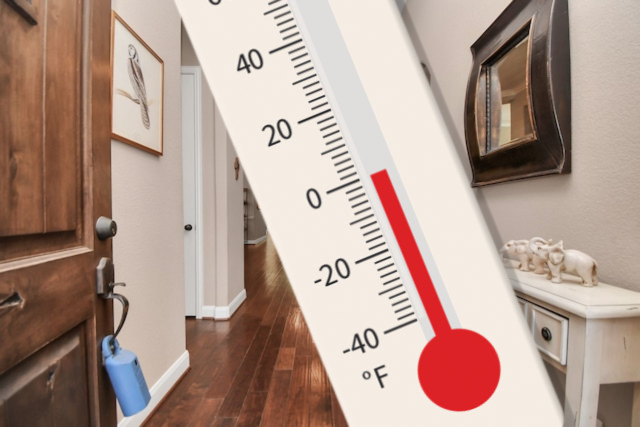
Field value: 0 °F
